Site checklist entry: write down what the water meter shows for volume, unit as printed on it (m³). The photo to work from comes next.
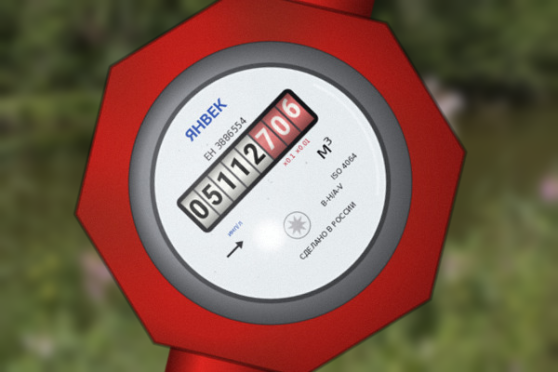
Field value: 5112.706 m³
